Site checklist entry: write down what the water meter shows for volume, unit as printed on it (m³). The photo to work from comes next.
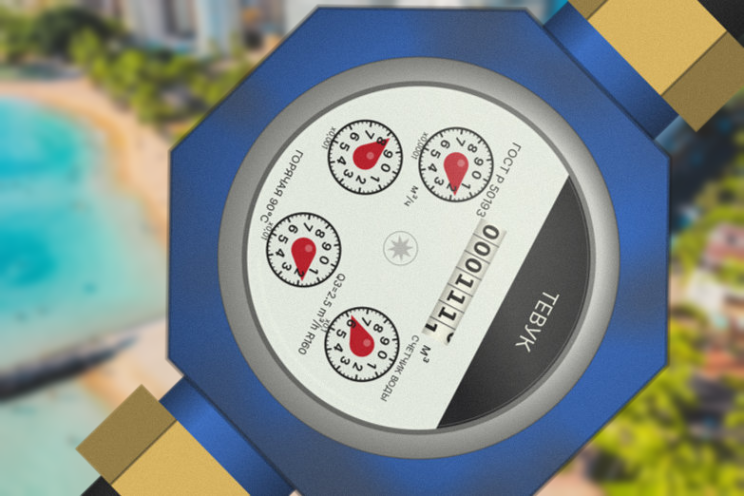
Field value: 1110.6181 m³
